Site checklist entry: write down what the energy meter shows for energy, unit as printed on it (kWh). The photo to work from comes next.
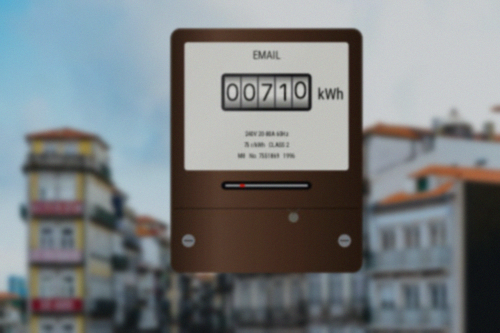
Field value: 710 kWh
